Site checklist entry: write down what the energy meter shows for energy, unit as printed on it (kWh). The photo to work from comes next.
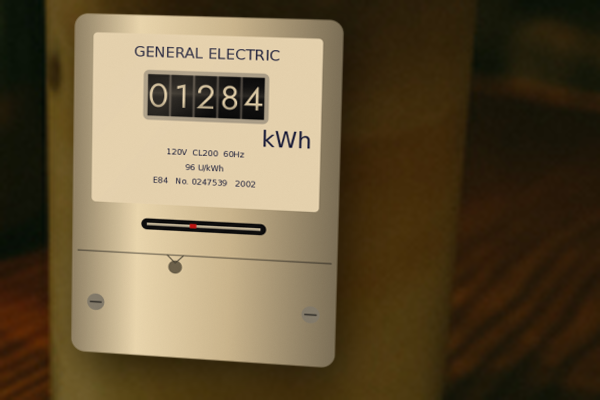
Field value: 1284 kWh
